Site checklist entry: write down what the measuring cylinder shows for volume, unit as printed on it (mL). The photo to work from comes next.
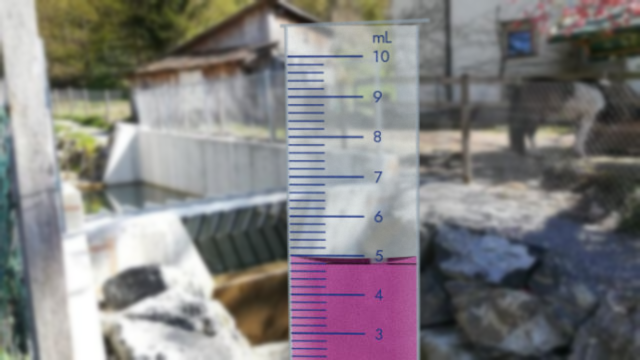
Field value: 4.8 mL
